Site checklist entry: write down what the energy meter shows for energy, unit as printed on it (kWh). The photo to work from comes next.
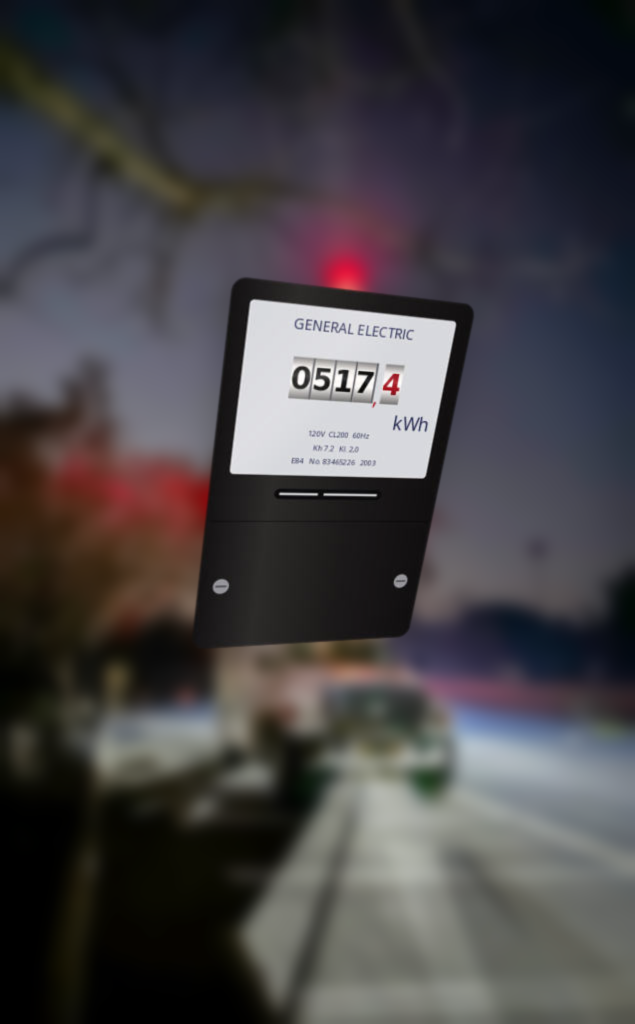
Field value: 517.4 kWh
